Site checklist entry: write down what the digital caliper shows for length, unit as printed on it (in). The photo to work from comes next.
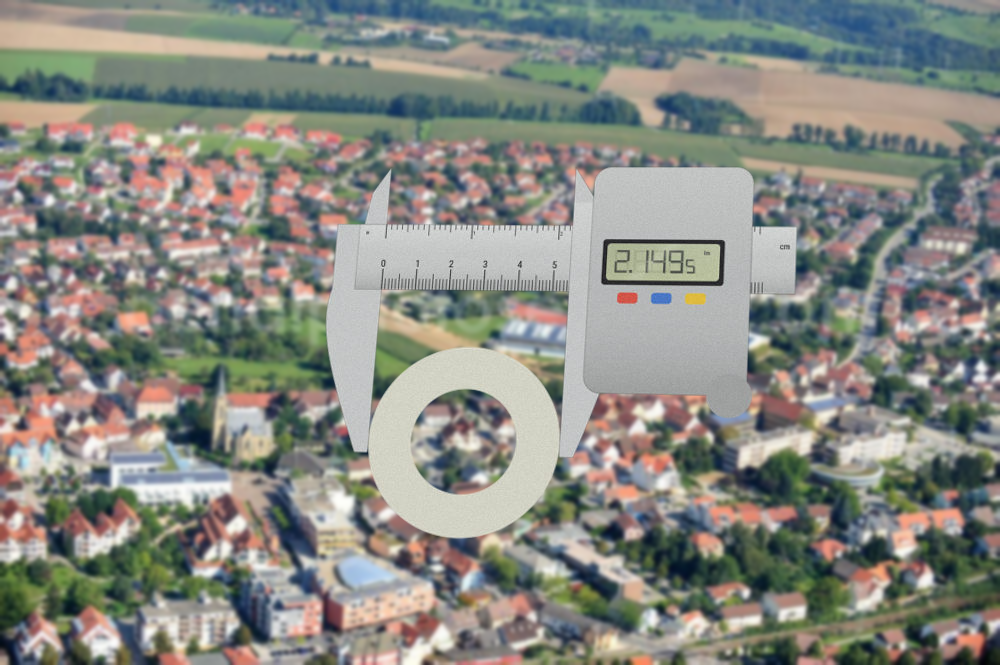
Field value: 2.1495 in
